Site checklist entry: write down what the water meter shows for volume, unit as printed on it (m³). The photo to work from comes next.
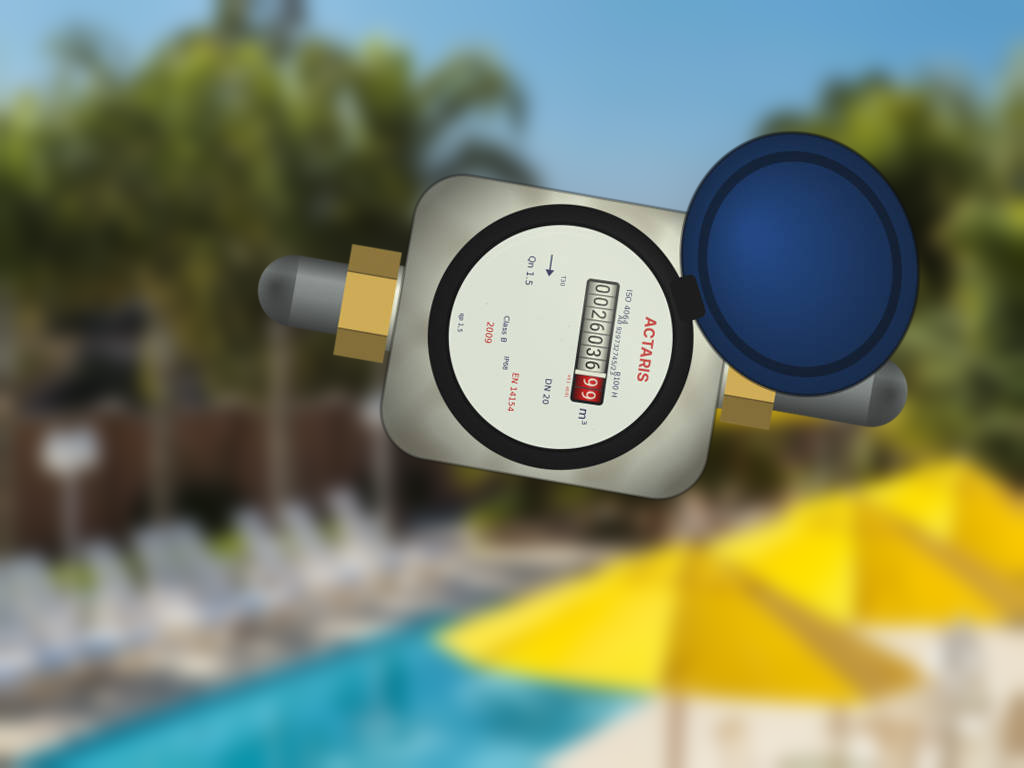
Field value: 26036.99 m³
